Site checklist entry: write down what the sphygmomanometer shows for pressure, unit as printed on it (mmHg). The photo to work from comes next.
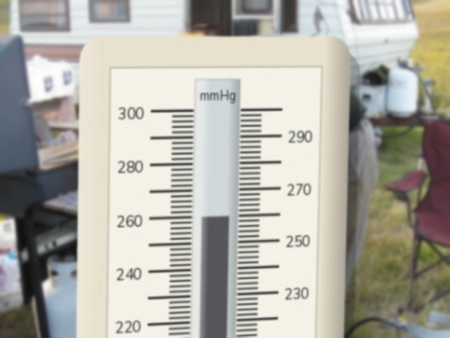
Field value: 260 mmHg
